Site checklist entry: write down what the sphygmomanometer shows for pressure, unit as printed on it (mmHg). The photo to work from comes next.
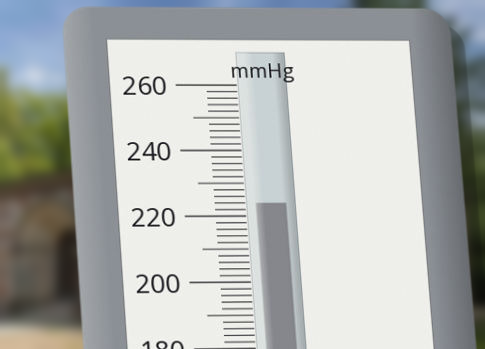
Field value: 224 mmHg
